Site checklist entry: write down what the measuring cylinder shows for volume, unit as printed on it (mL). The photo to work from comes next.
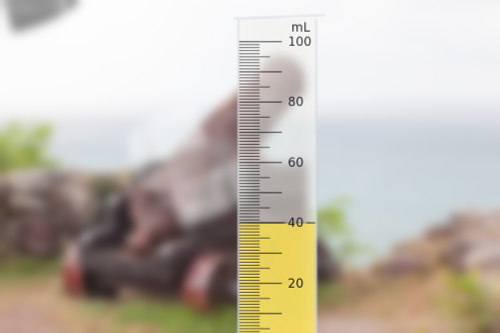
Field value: 40 mL
